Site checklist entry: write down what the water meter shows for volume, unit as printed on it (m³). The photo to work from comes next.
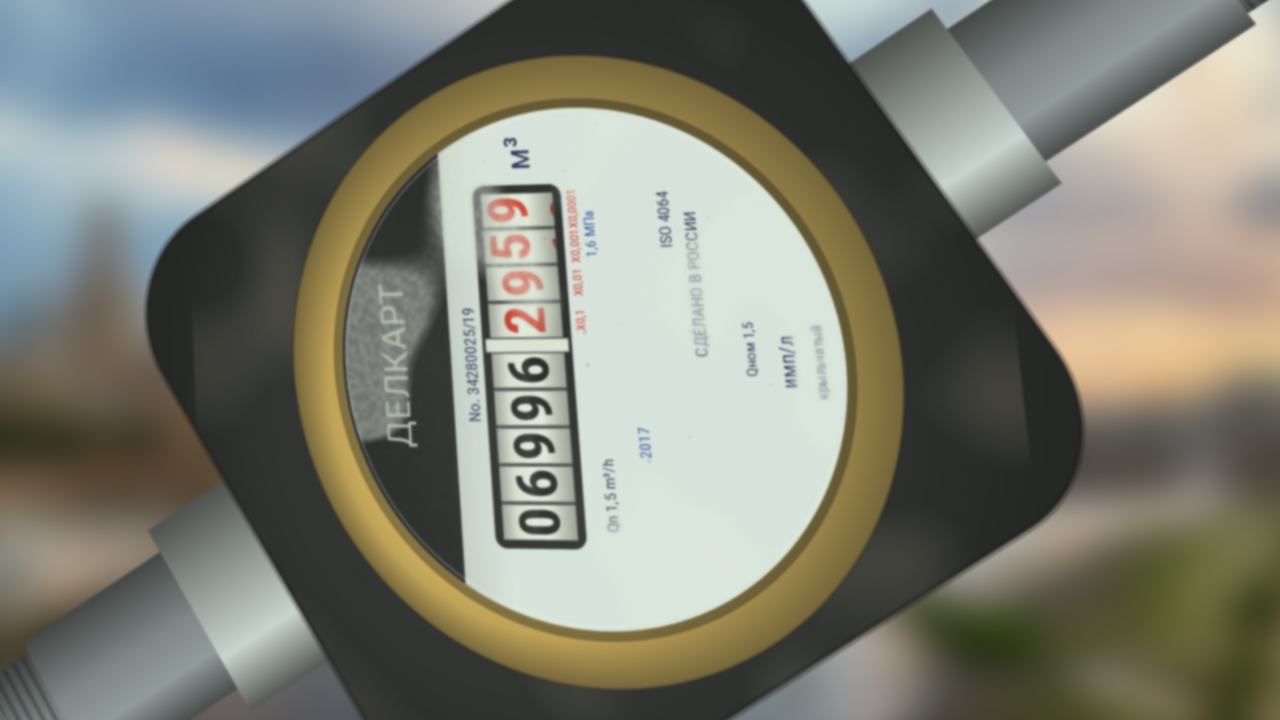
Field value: 6996.2959 m³
